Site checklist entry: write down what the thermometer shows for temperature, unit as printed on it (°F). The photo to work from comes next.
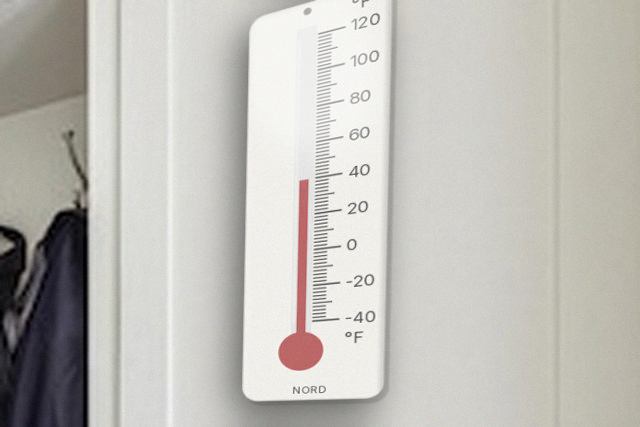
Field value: 40 °F
